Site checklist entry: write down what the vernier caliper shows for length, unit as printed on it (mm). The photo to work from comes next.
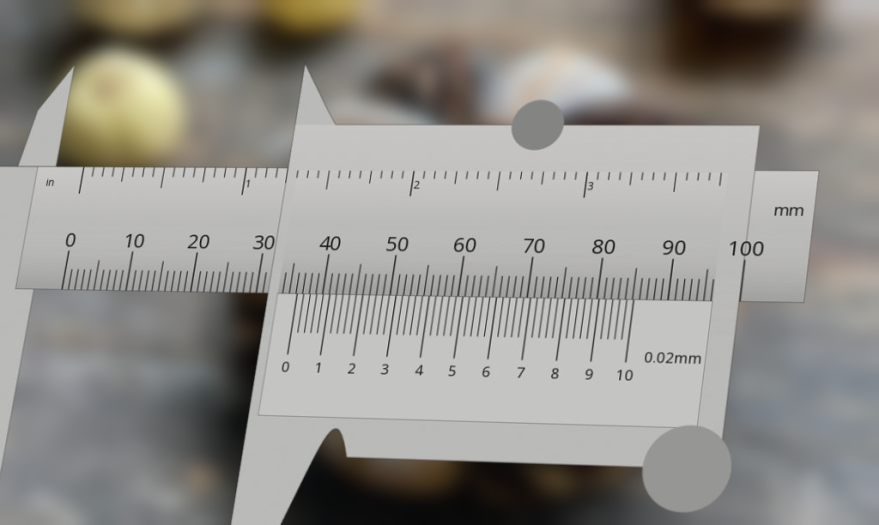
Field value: 36.2 mm
